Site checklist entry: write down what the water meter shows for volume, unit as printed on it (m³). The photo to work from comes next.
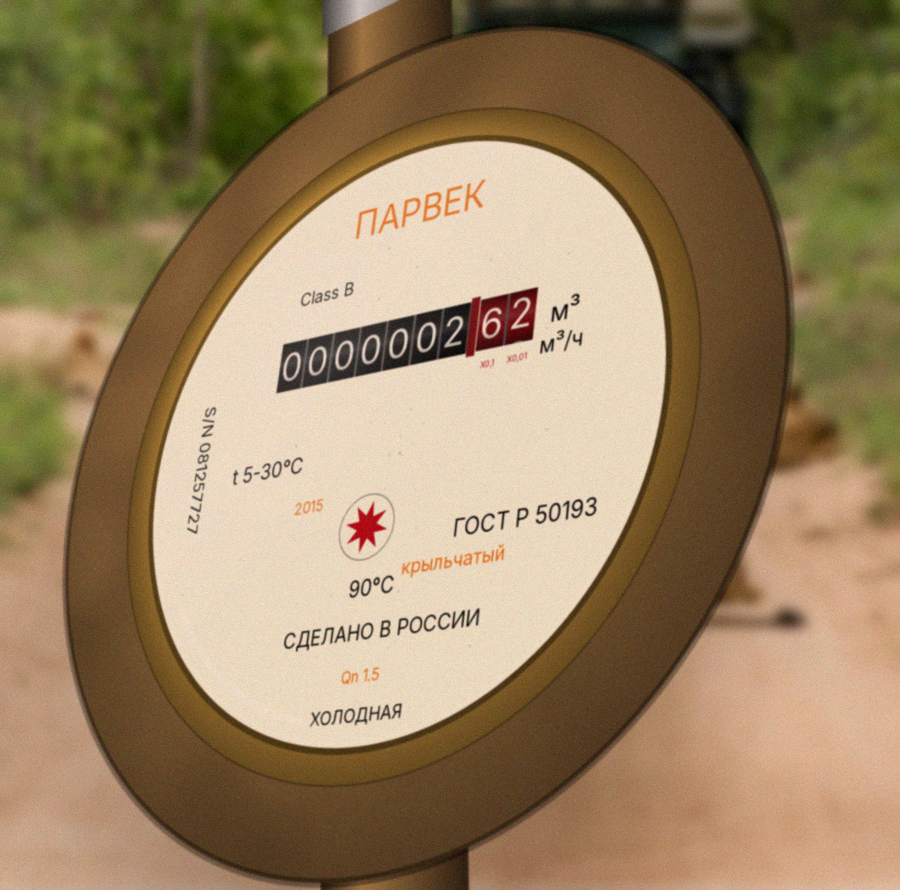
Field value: 2.62 m³
